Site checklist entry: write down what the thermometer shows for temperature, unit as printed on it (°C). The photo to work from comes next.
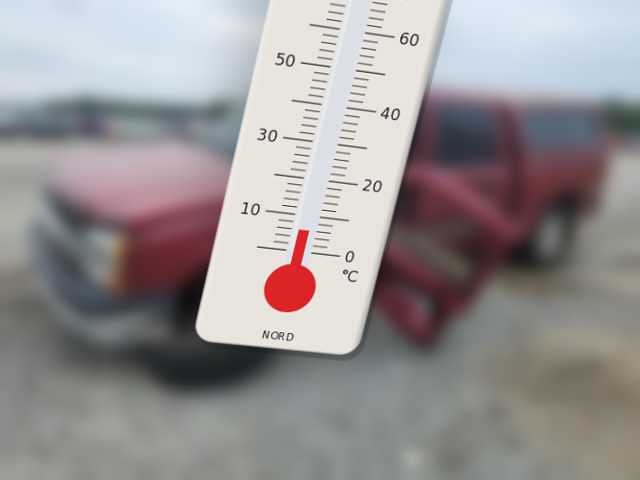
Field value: 6 °C
